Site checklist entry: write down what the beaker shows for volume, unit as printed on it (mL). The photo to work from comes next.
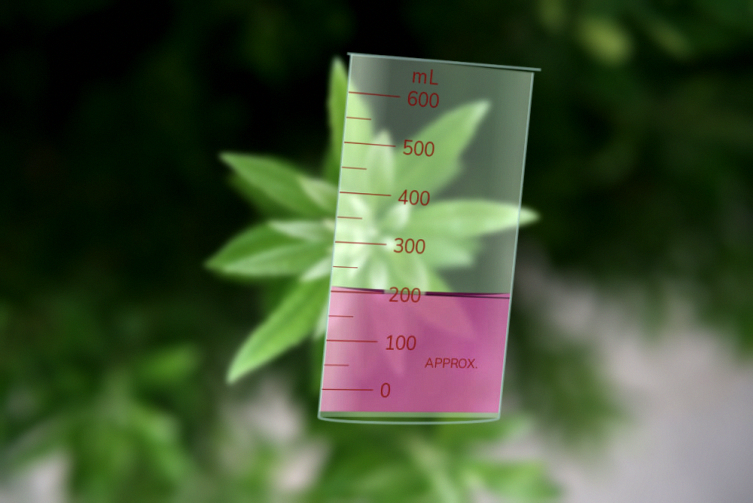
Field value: 200 mL
